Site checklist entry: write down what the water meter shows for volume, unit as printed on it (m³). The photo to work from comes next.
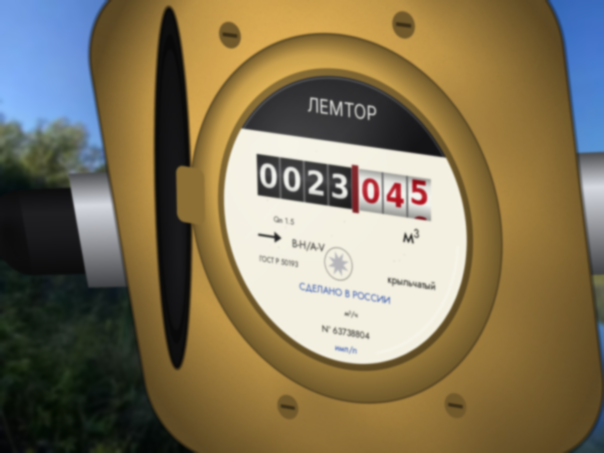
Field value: 23.045 m³
